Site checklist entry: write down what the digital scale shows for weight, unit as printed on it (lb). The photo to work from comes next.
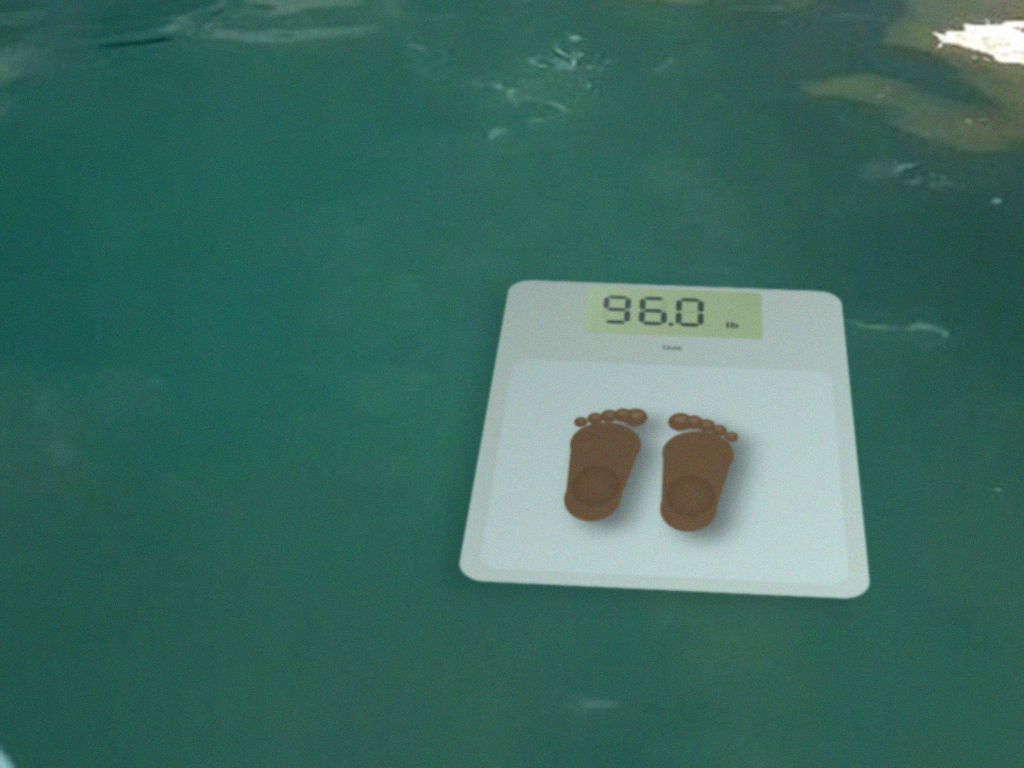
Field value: 96.0 lb
